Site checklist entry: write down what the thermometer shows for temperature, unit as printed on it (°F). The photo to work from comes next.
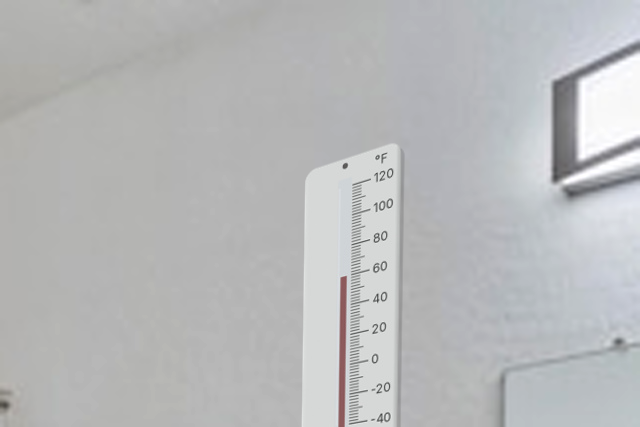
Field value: 60 °F
